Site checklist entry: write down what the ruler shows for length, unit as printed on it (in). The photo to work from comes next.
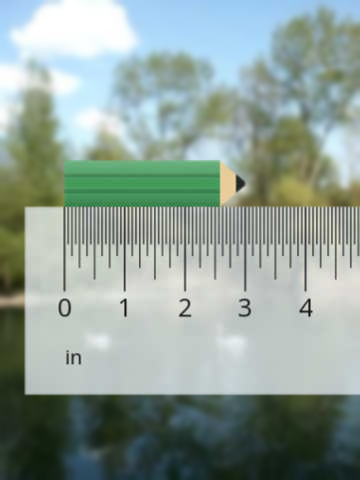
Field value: 3 in
